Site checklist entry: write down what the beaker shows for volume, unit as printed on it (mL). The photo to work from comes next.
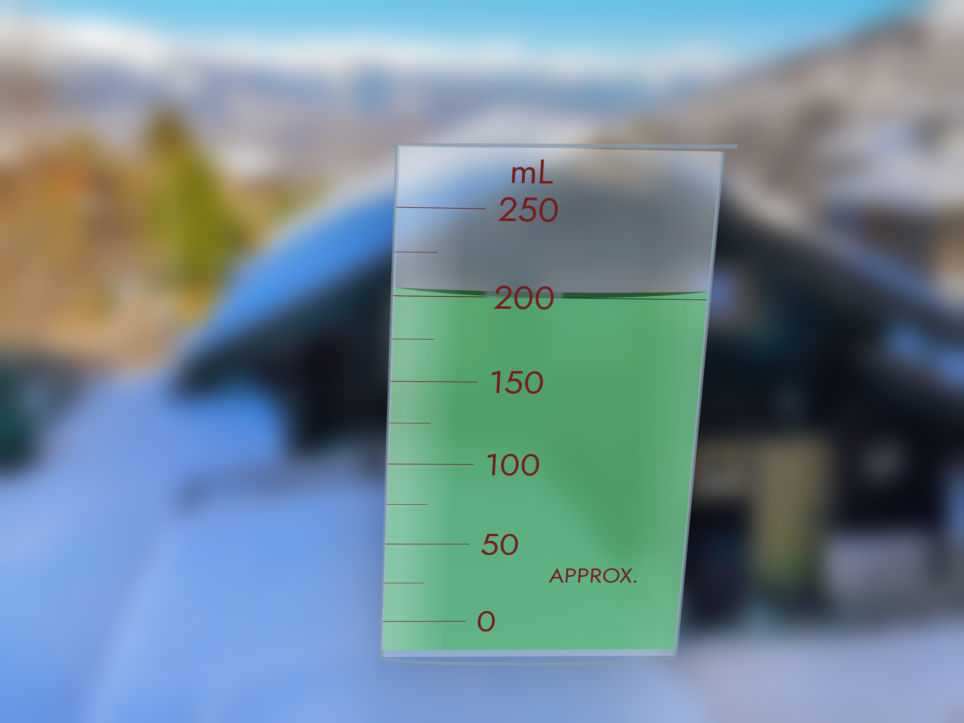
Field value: 200 mL
